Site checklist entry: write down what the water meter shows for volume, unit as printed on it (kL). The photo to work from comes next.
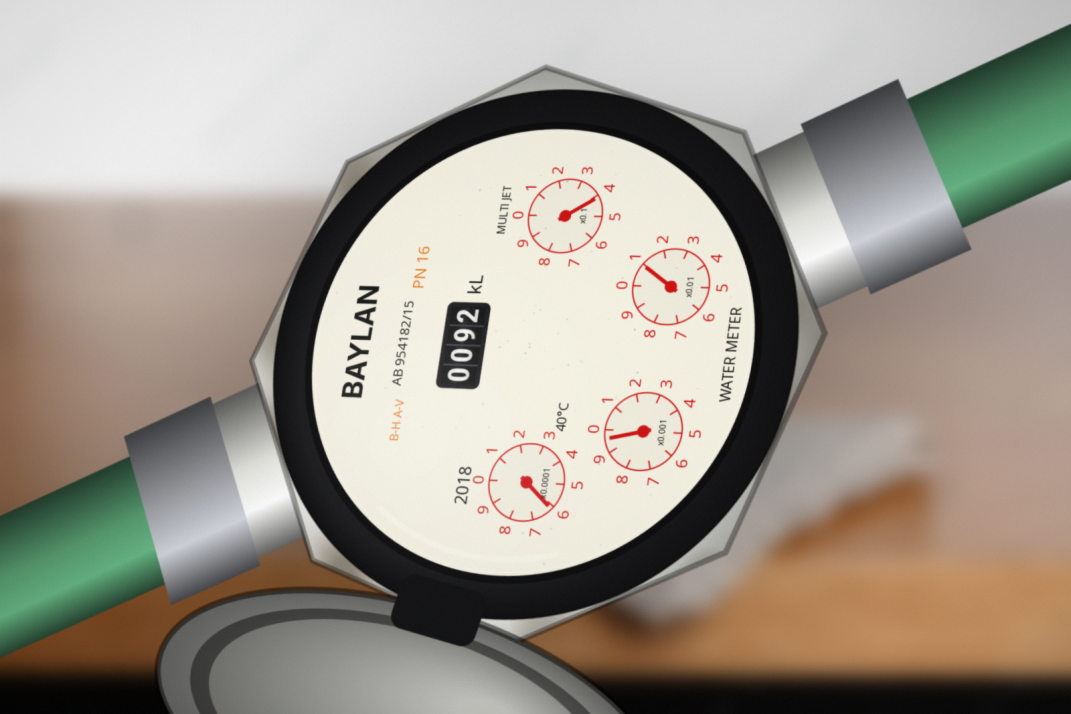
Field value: 92.4096 kL
